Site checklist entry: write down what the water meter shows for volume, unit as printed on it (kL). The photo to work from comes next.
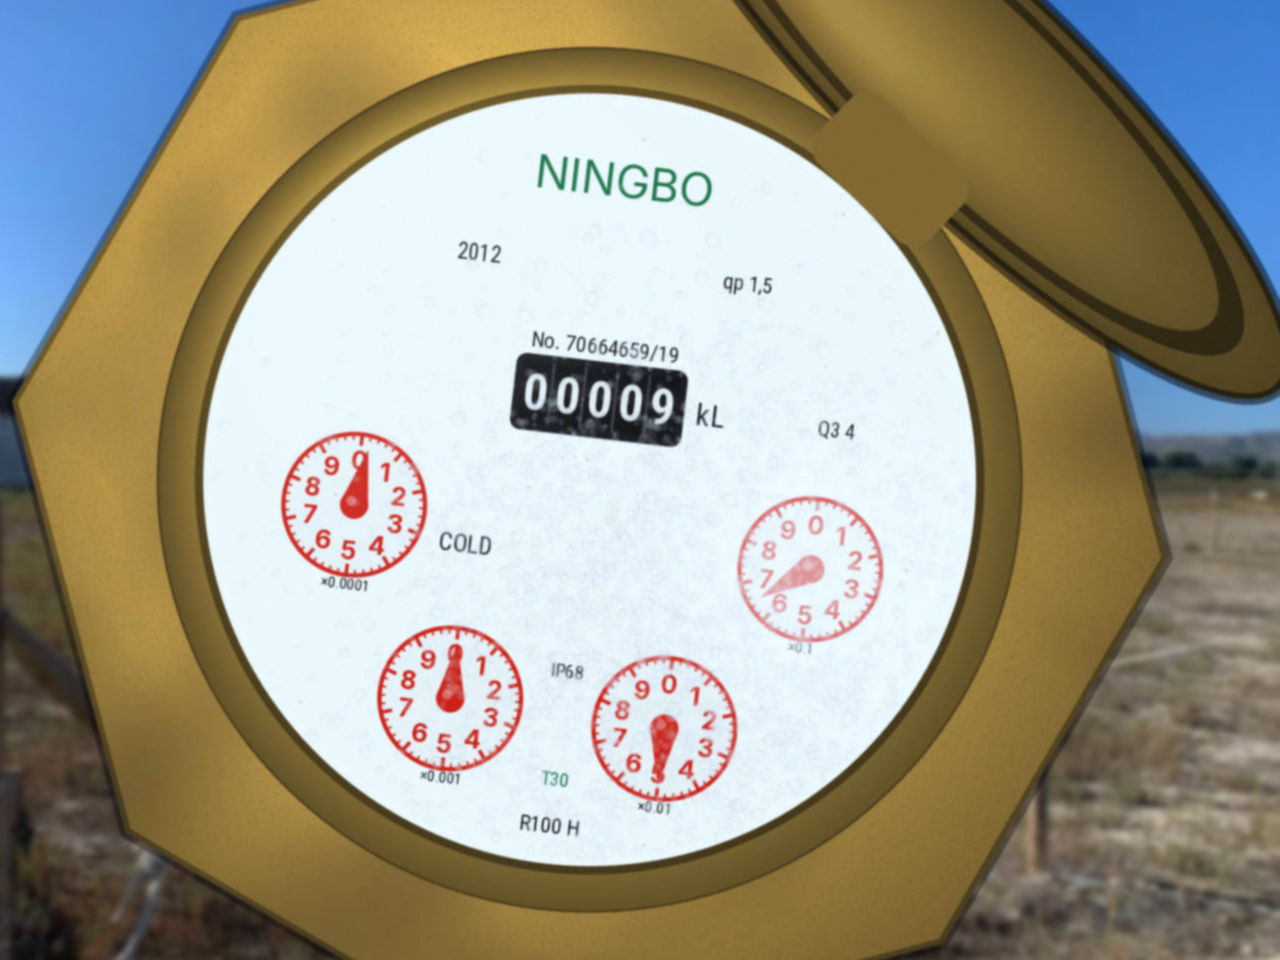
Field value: 9.6500 kL
